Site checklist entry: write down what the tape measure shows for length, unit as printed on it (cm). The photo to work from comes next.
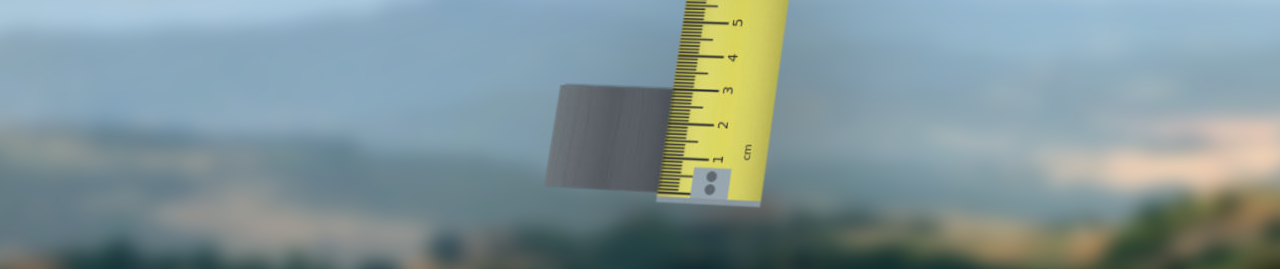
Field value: 3 cm
